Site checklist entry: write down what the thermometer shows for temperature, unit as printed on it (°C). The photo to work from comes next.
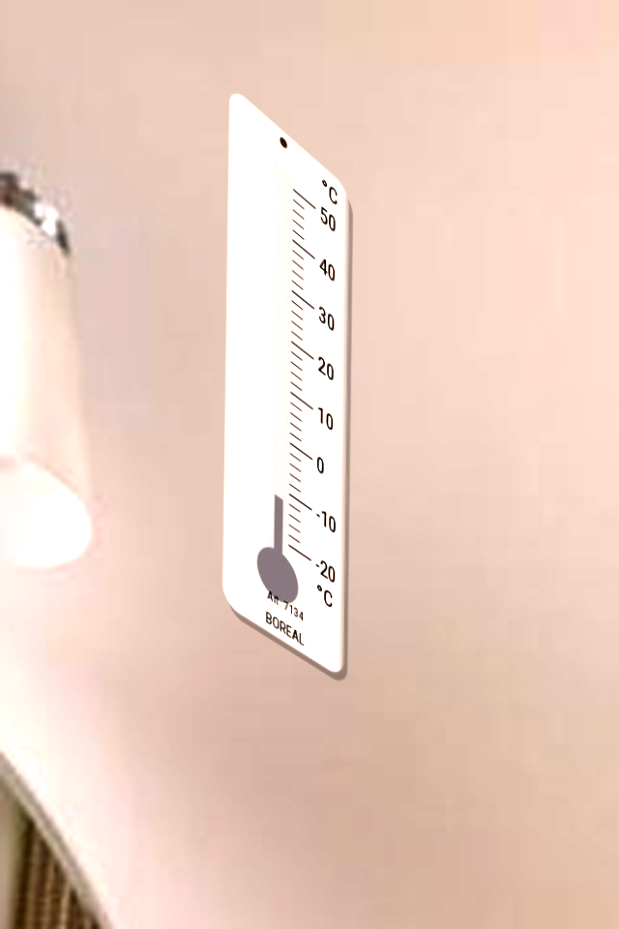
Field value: -12 °C
